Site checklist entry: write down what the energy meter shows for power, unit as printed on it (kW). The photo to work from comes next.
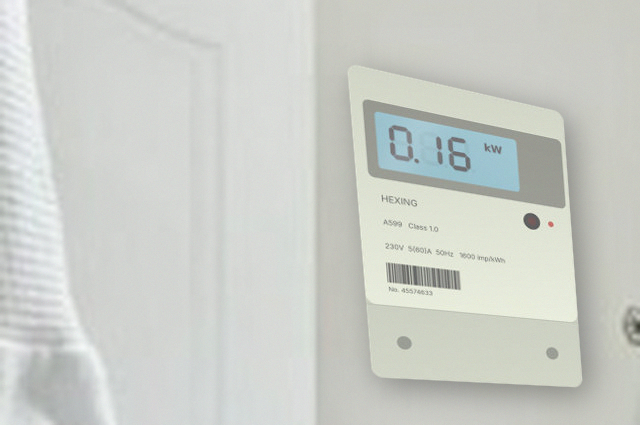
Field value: 0.16 kW
